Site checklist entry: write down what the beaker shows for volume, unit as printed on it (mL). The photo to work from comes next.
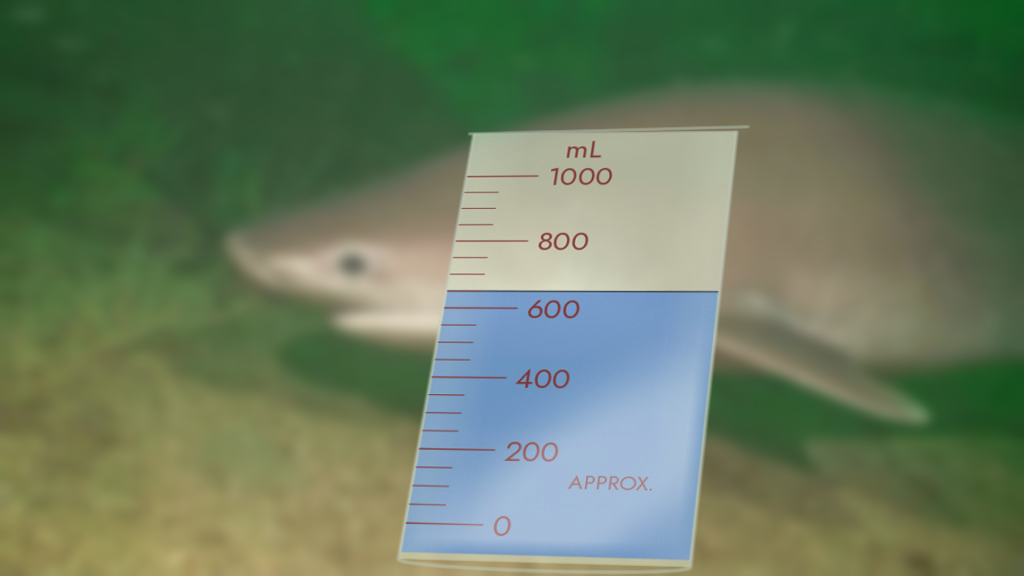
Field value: 650 mL
